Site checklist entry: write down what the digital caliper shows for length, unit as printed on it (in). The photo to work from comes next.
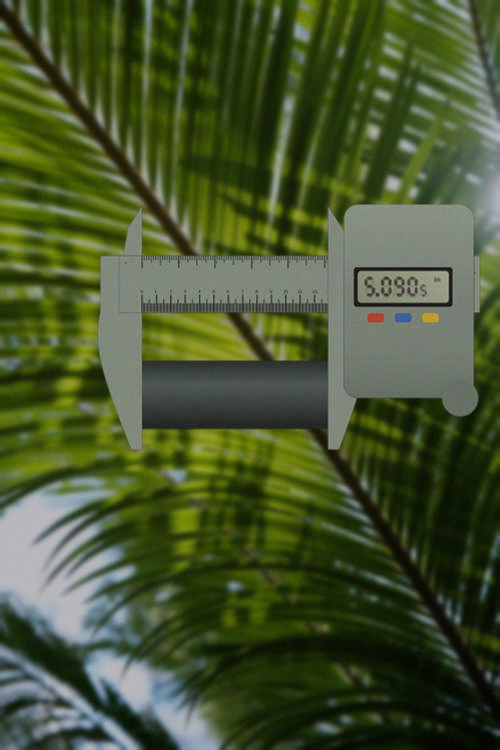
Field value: 5.0905 in
